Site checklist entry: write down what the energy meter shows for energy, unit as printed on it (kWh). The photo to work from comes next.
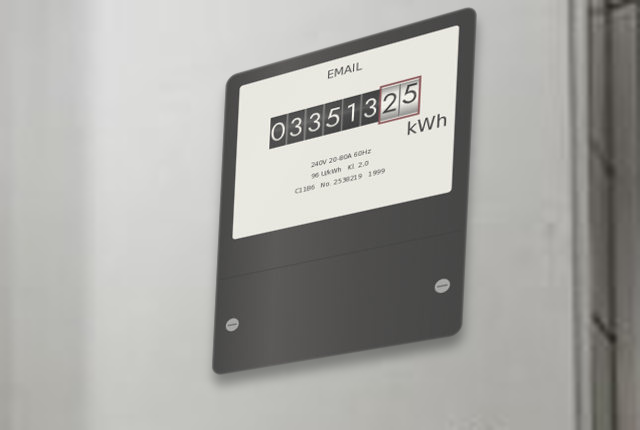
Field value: 33513.25 kWh
